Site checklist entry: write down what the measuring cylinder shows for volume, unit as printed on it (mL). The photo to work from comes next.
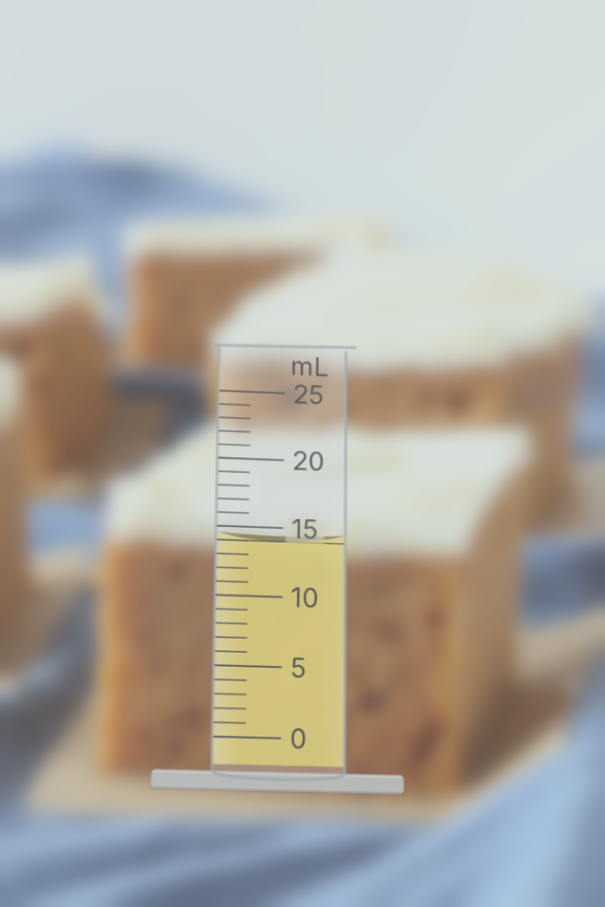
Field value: 14 mL
